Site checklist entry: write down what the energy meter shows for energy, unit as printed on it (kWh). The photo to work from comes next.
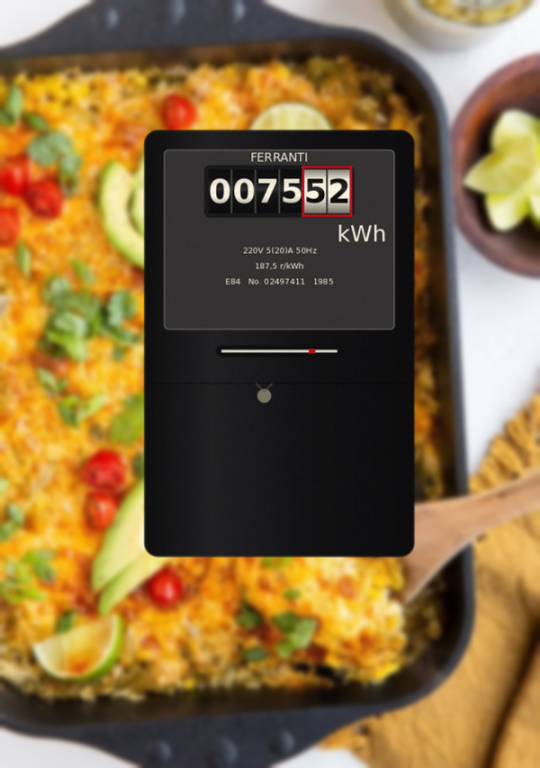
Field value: 75.52 kWh
